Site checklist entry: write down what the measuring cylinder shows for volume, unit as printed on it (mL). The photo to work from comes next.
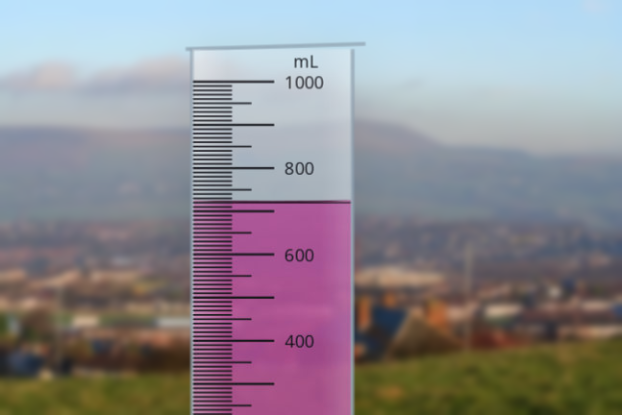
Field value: 720 mL
